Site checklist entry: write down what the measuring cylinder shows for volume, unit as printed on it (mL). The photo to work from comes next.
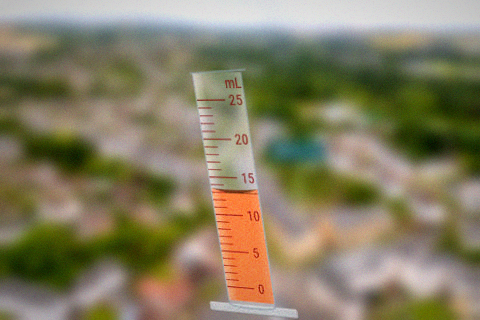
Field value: 13 mL
